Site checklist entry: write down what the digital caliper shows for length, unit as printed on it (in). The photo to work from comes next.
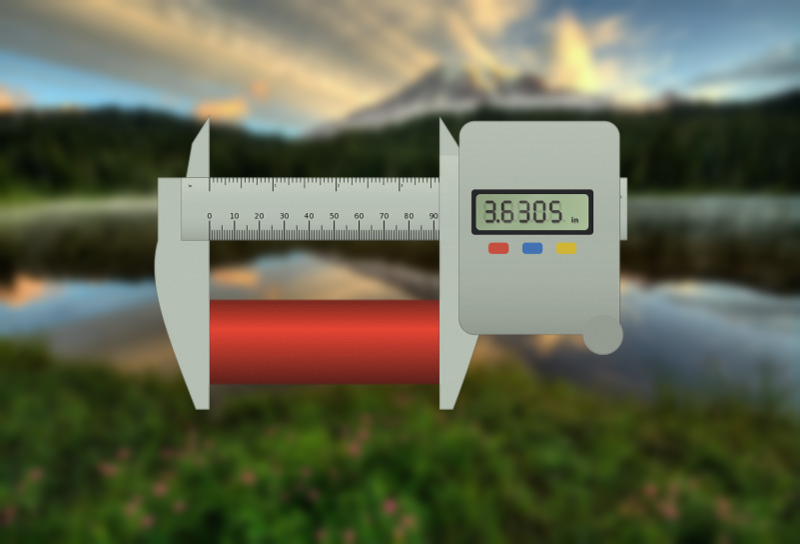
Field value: 3.6305 in
